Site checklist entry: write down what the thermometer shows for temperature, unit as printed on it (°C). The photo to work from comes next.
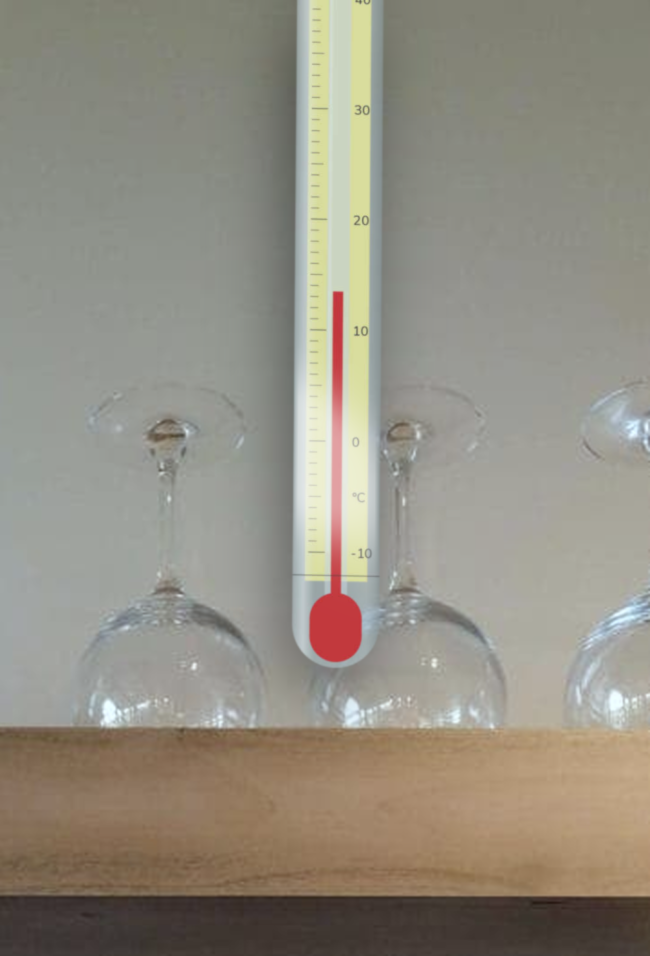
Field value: 13.5 °C
